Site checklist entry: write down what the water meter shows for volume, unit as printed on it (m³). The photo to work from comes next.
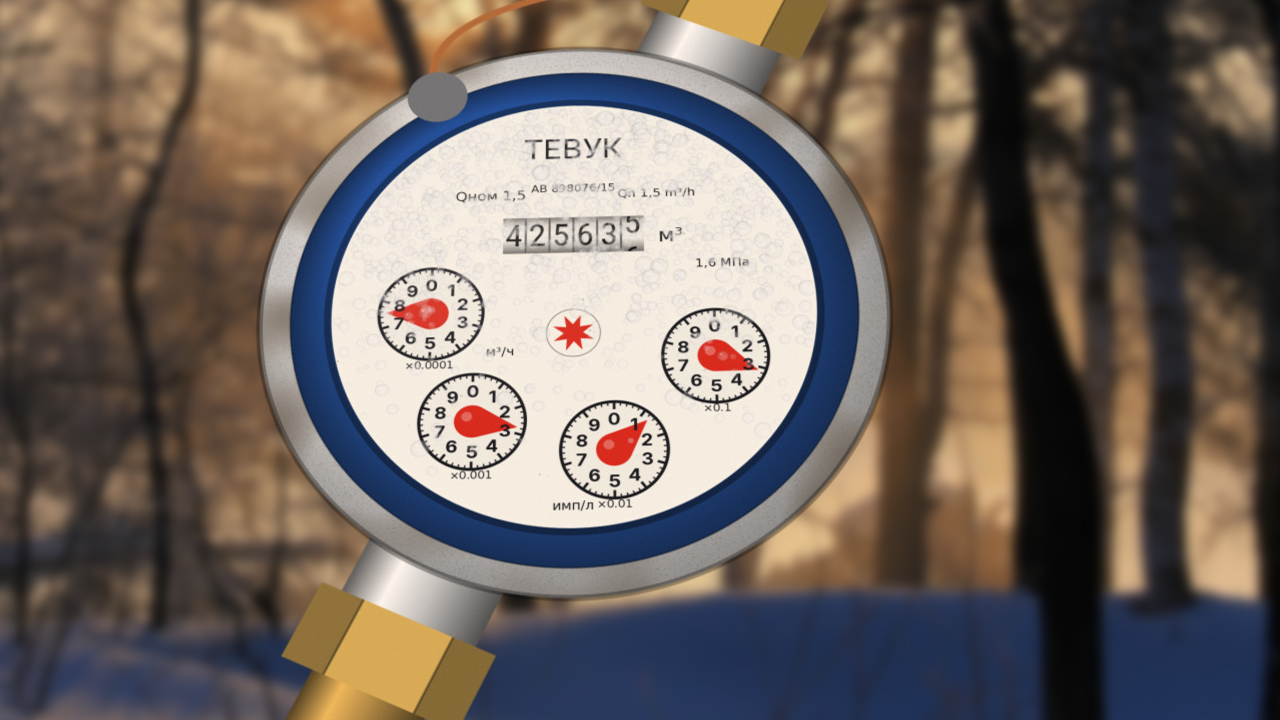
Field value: 425635.3127 m³
